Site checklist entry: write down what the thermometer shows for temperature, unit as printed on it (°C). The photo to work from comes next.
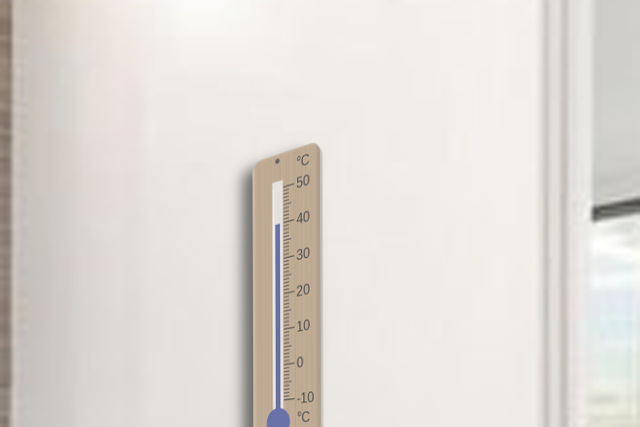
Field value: 40 °C
